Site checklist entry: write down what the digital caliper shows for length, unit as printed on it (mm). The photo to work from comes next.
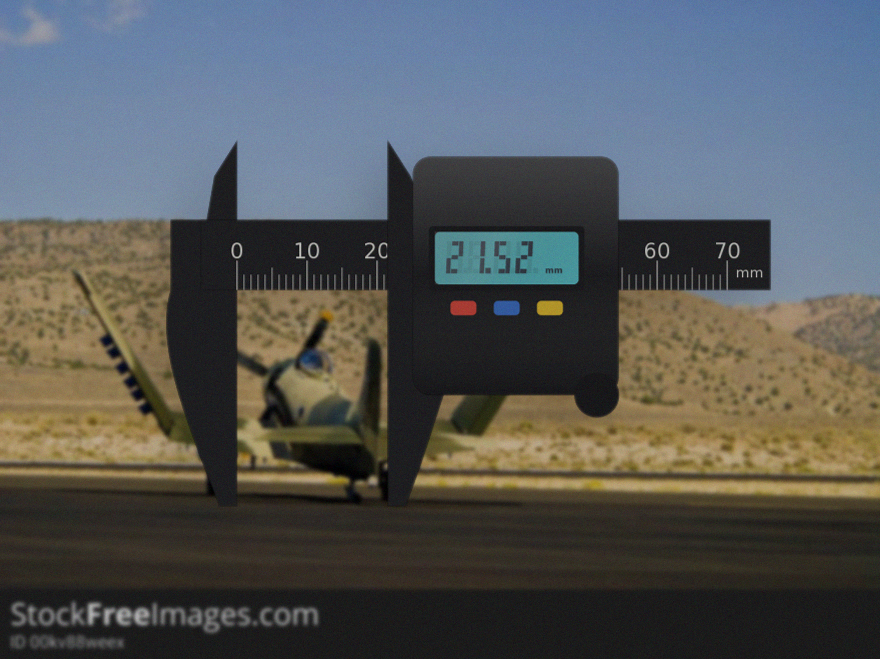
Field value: 21.52 mm
